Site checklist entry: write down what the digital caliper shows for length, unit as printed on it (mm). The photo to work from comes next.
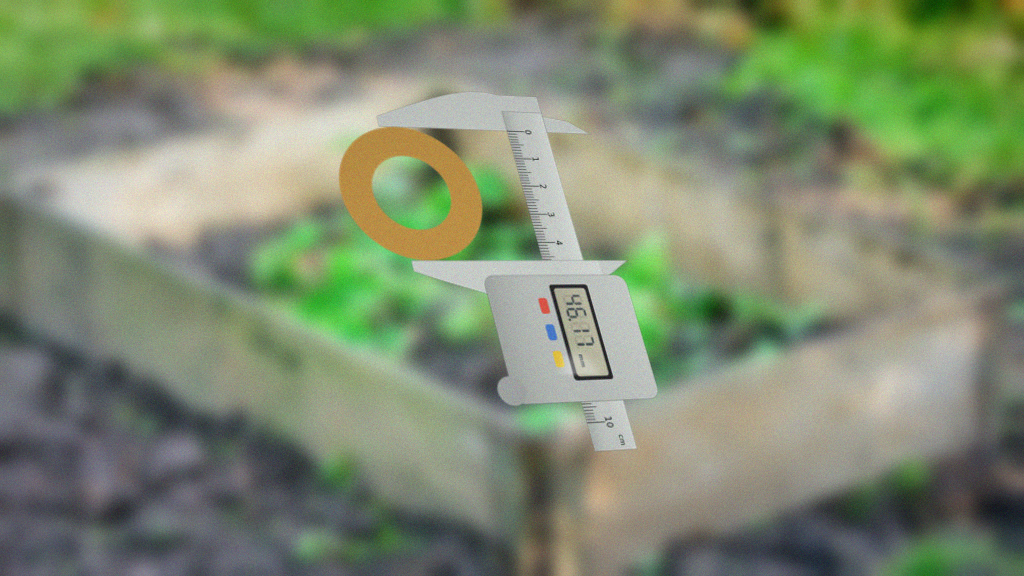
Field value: 46.17 mm
